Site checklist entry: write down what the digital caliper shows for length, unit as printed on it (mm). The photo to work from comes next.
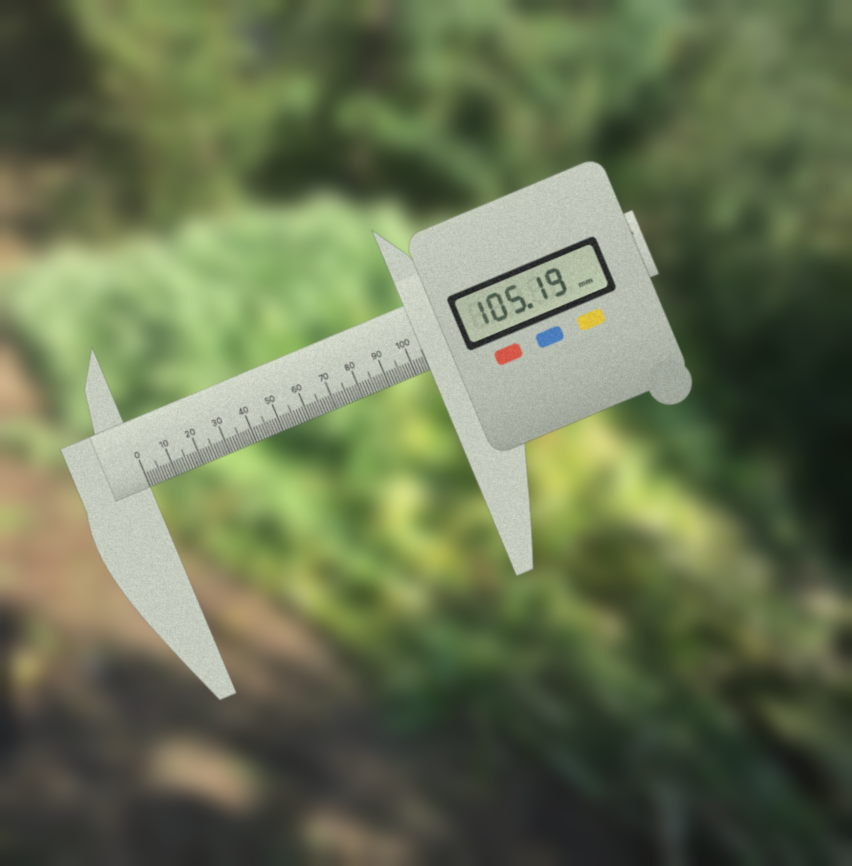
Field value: 105.19 mm
